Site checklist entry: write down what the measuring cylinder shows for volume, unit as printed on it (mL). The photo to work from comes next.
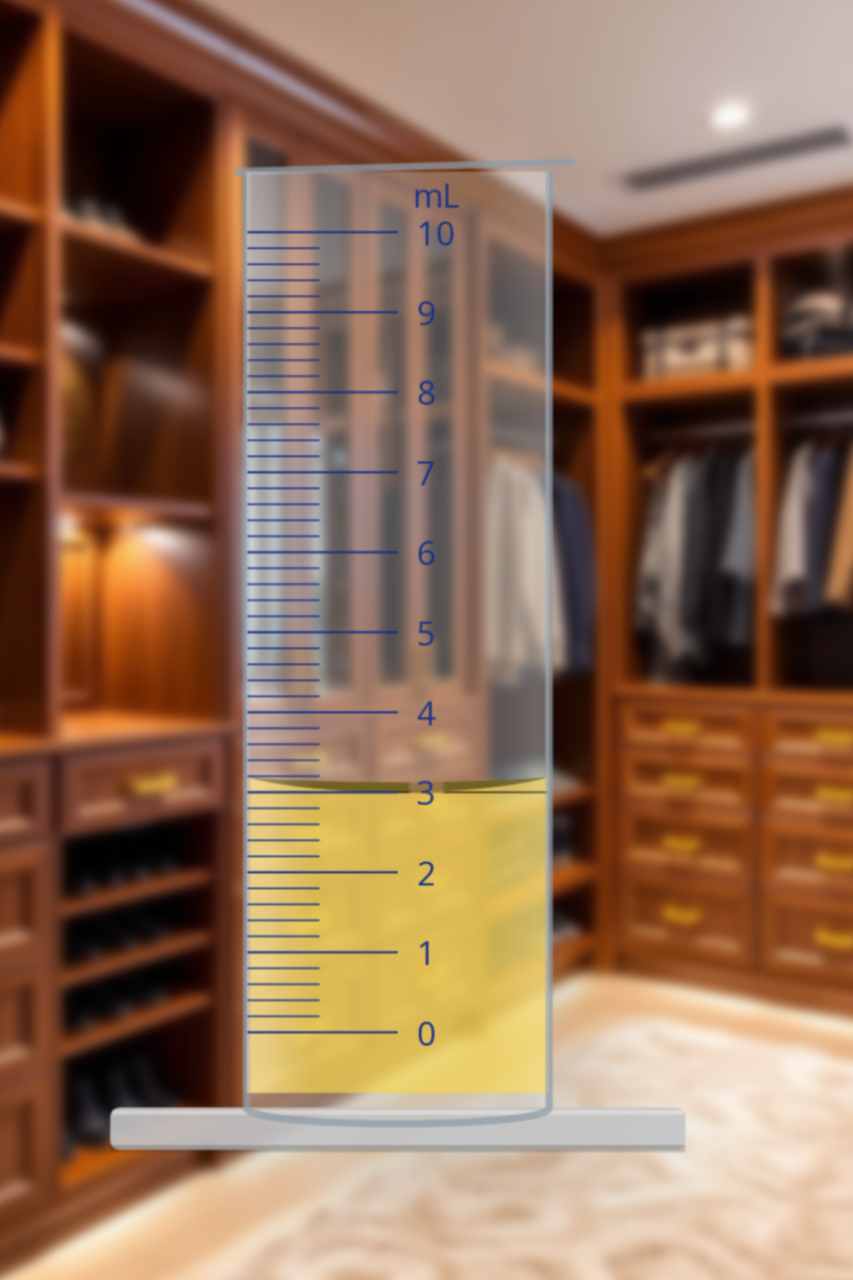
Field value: 3 mL
